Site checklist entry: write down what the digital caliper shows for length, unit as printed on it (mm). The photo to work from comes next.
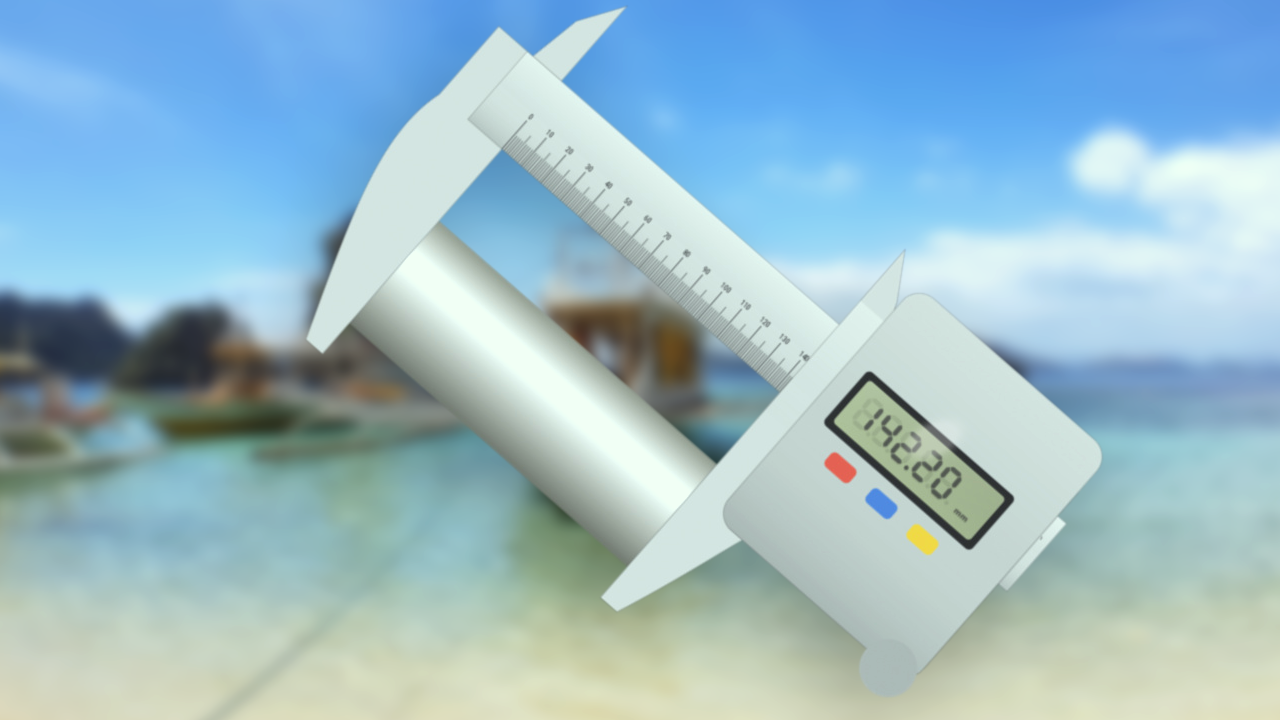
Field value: 142.20 mm
